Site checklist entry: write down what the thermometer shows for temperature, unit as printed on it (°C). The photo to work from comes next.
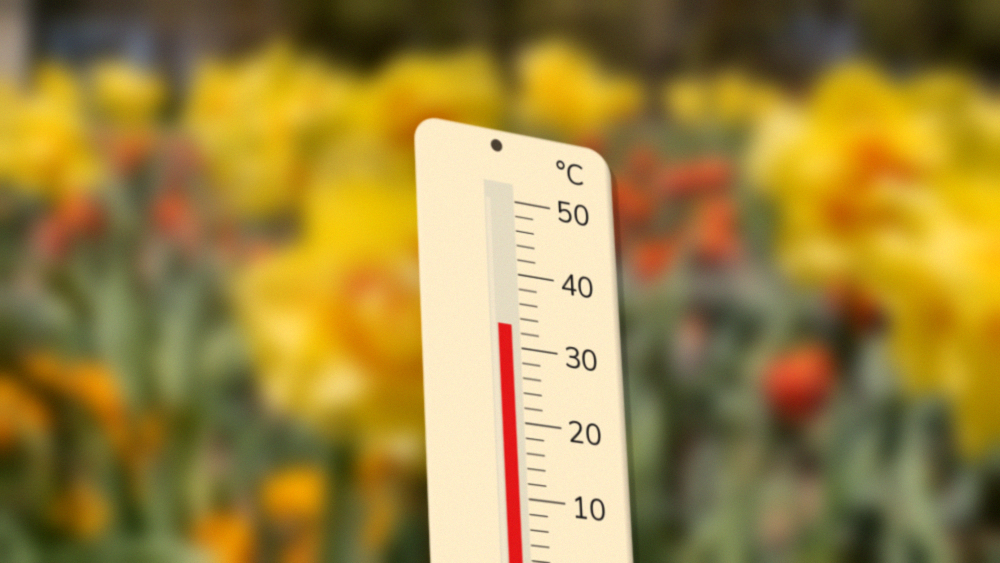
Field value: 33 °C
